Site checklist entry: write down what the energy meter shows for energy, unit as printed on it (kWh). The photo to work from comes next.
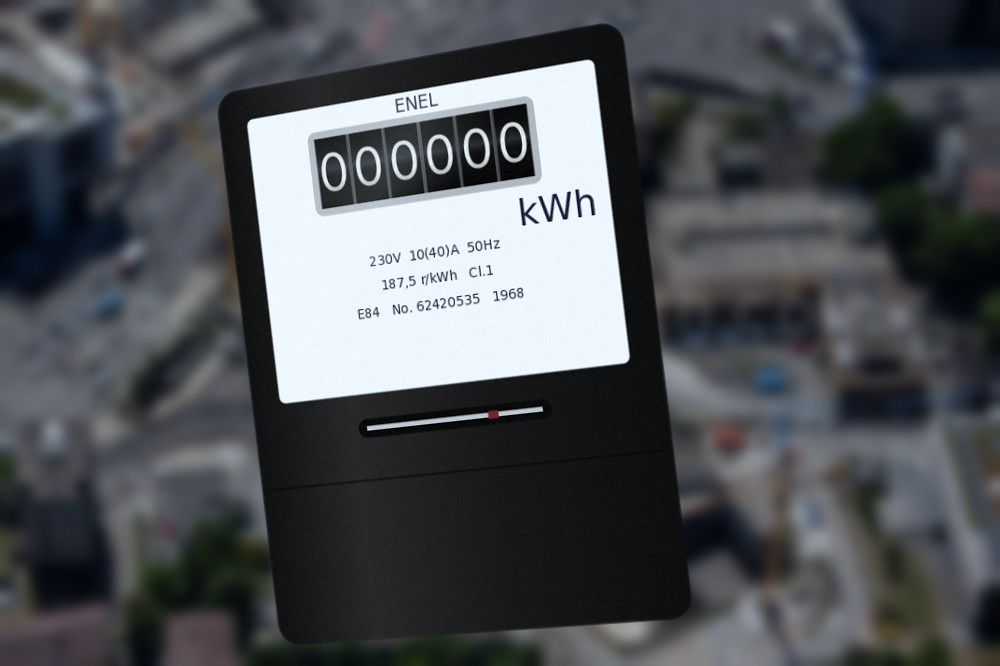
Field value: 0 kWh
